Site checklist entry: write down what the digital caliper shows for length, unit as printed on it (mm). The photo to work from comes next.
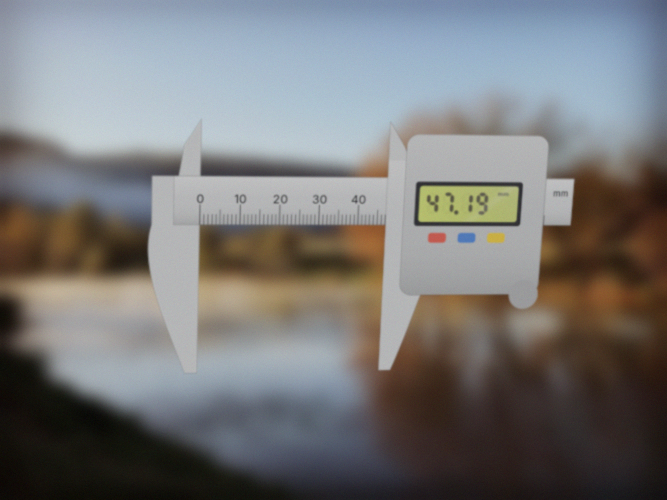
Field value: 47.19 mm
